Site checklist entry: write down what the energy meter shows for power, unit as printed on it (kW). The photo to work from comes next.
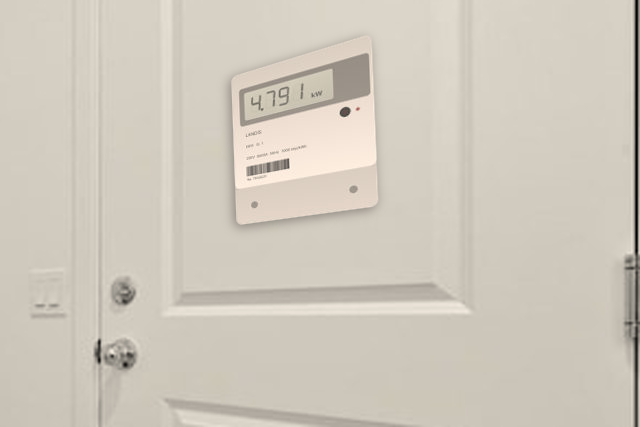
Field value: 4.791 kW
